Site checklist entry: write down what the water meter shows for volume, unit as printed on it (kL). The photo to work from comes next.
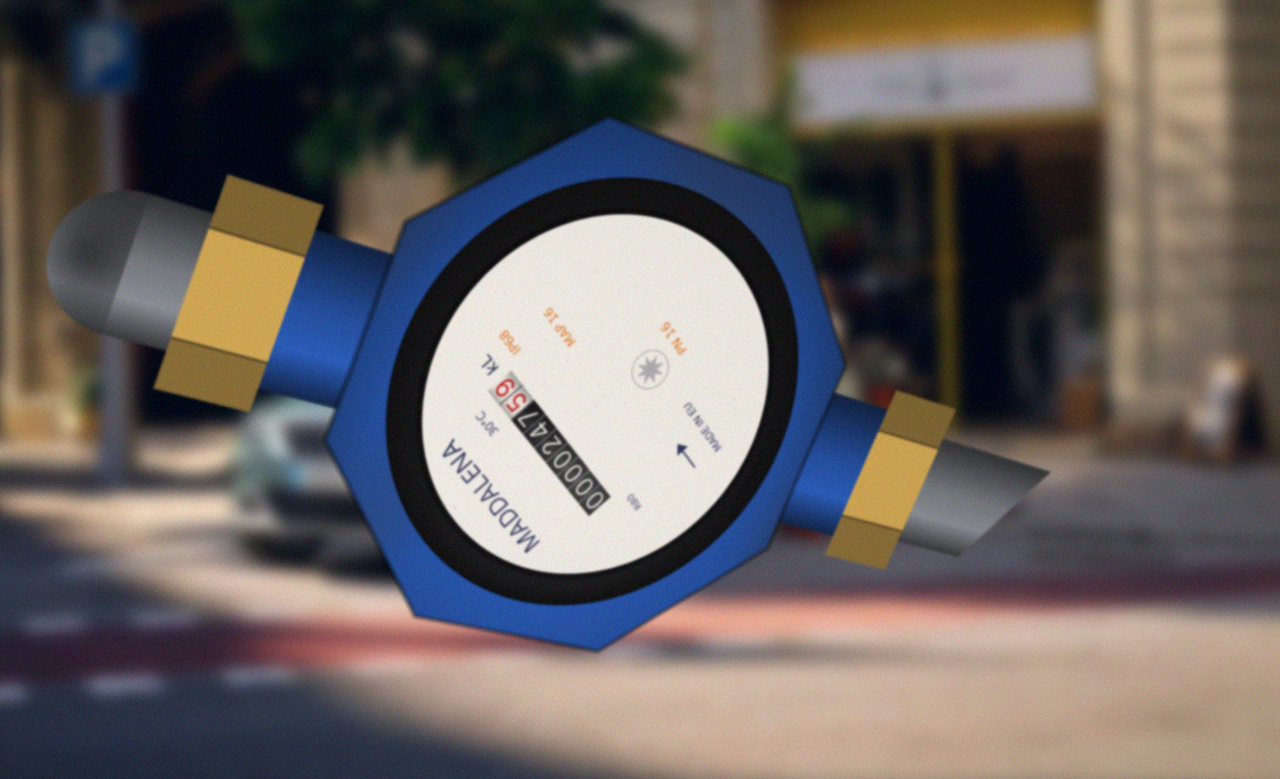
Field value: 247.59 kL
